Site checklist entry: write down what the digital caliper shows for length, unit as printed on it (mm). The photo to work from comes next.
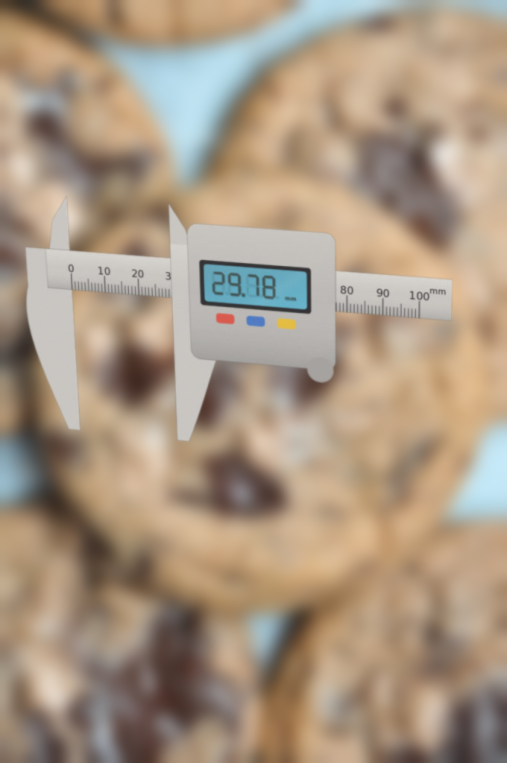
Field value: 29.78 mm
